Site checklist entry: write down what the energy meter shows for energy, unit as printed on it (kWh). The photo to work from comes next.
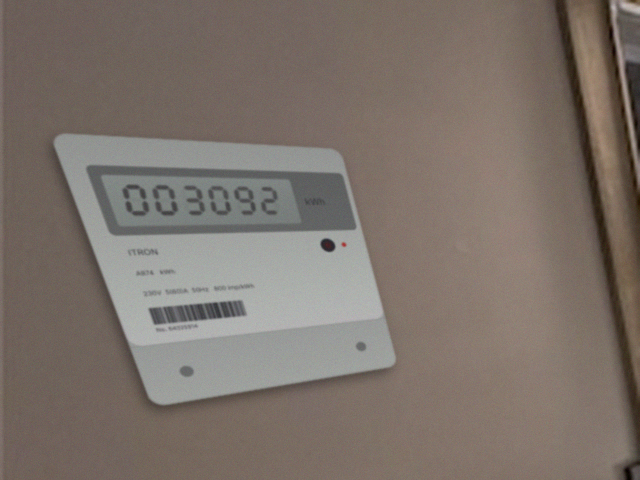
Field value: 3092 kWh
